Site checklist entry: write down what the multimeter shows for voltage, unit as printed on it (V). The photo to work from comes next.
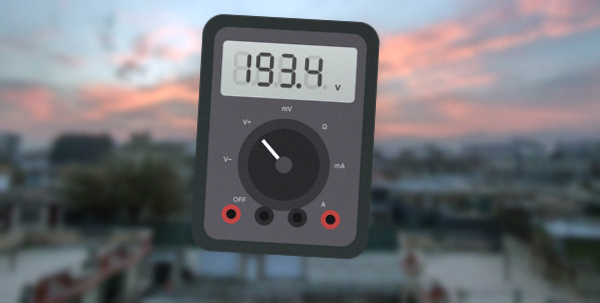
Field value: 193.4 V
